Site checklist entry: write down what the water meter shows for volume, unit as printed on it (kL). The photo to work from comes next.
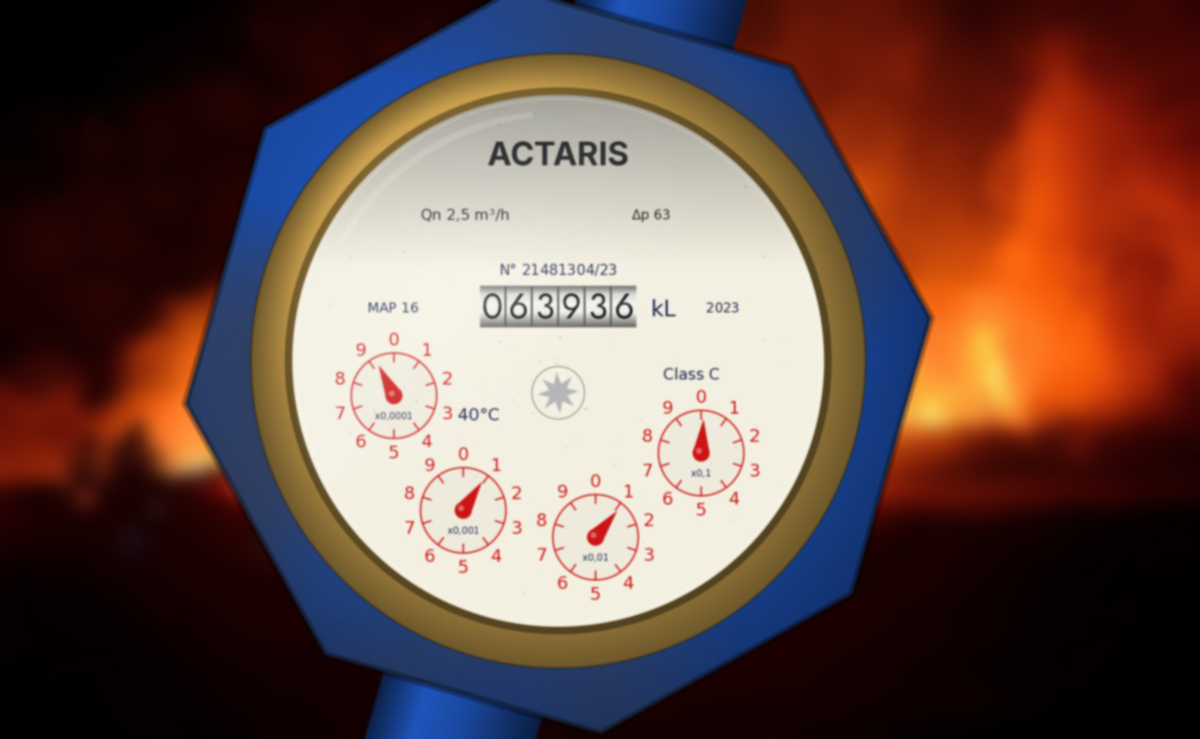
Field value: 63936.0109 kL
